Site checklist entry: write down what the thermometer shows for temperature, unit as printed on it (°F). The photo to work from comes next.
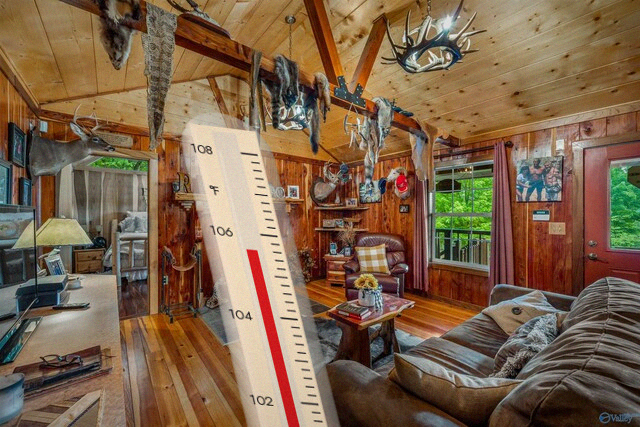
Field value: 105.6 °F
